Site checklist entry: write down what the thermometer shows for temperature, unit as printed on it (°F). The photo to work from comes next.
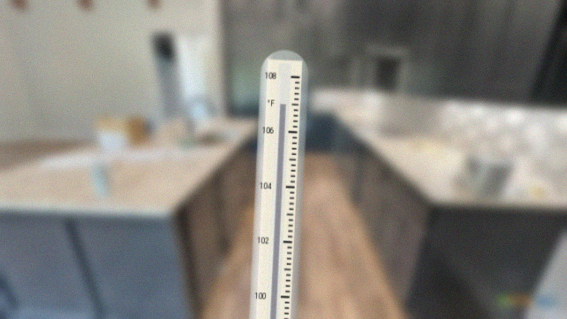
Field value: 107 °F
